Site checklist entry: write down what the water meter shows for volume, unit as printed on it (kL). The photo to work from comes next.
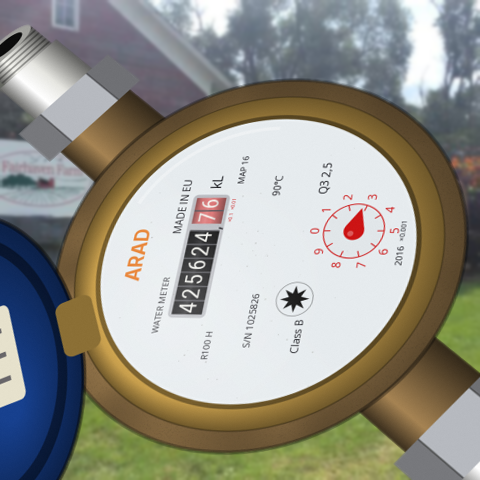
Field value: 425624.762 kL
